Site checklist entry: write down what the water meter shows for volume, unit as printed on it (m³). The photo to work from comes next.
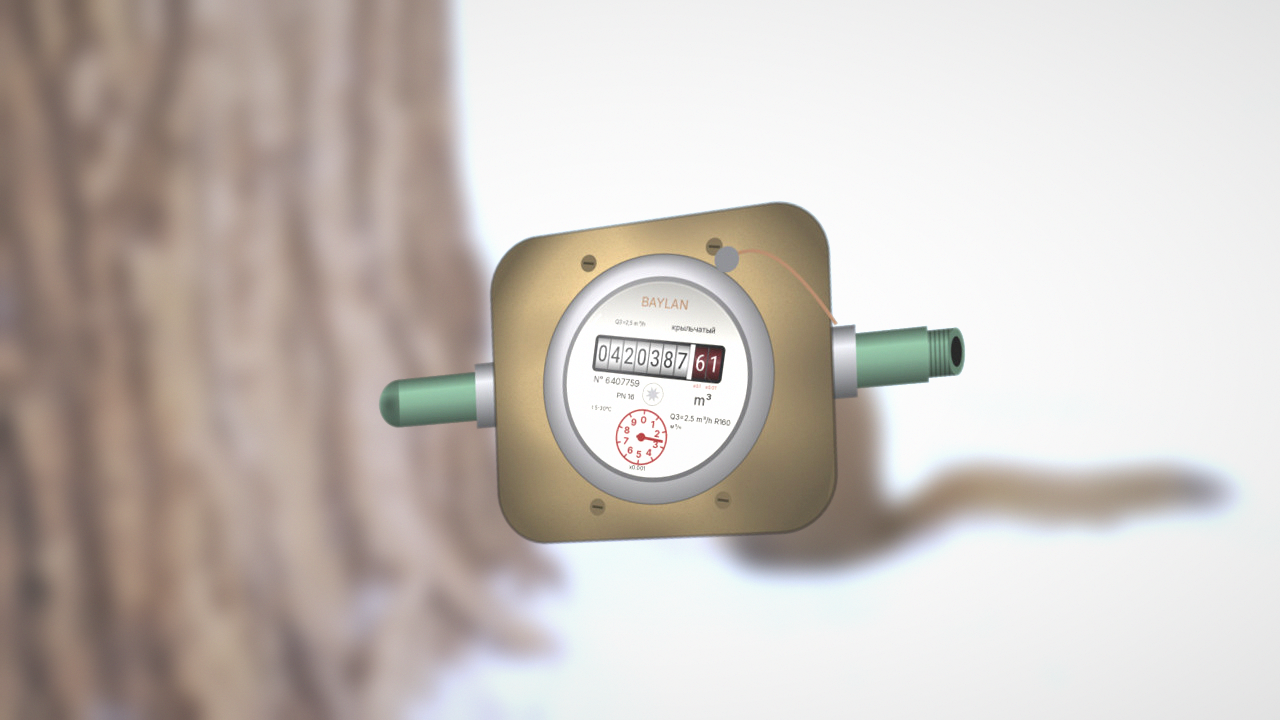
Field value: 420387.612 m³
